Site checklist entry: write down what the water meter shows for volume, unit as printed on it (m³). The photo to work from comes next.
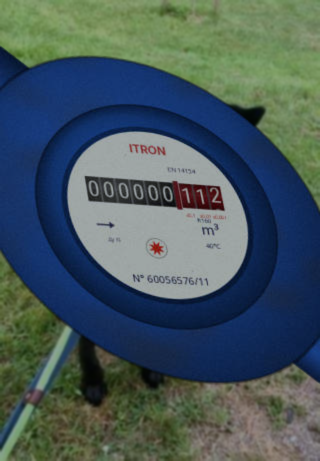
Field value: 0.112 m³
